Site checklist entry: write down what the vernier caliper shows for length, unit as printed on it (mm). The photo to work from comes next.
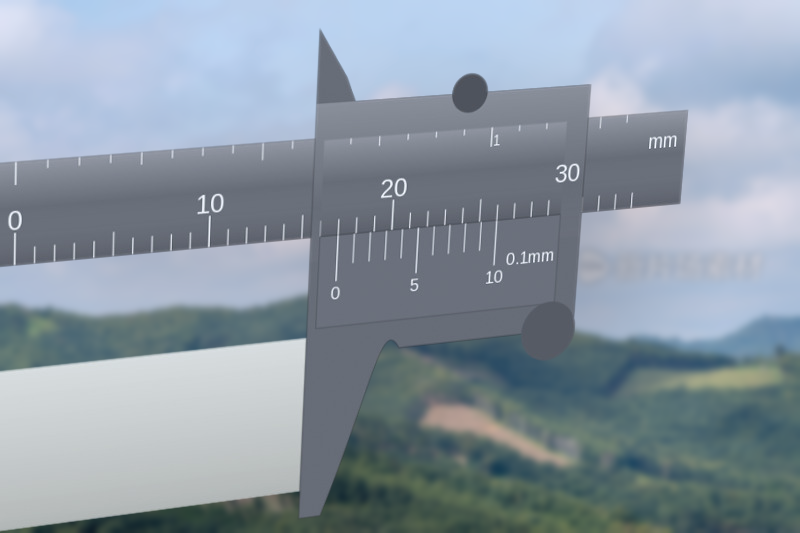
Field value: 17.0 mm
